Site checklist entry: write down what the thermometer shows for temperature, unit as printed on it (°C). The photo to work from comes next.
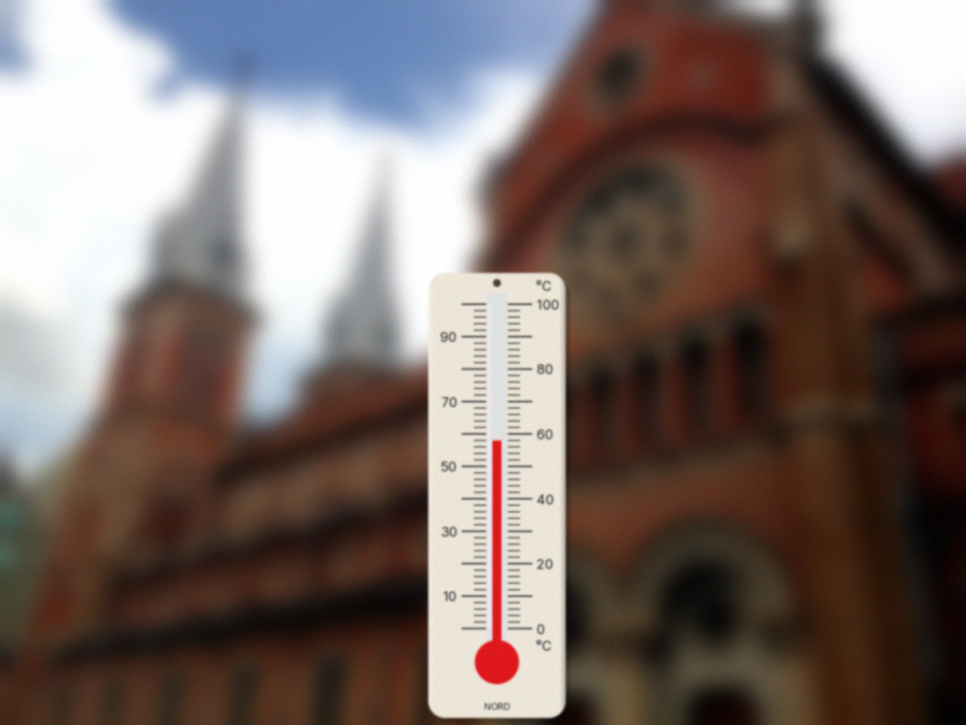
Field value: 58 °C
